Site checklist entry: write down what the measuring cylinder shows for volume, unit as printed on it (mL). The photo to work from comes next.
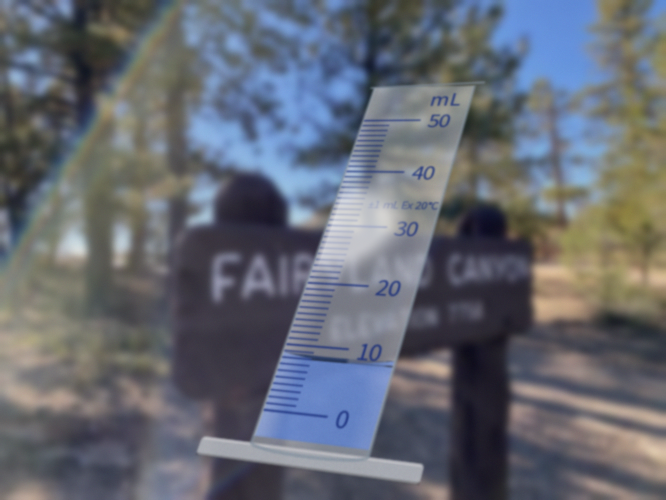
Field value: 8 mL
